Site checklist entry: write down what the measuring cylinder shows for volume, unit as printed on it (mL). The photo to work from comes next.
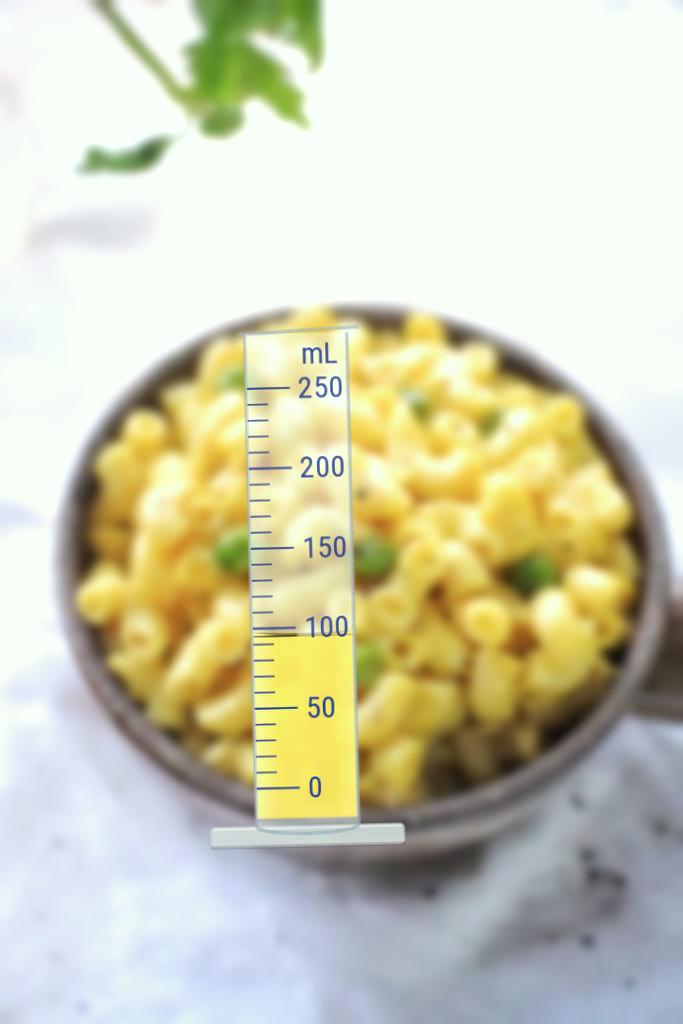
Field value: 95 mL
